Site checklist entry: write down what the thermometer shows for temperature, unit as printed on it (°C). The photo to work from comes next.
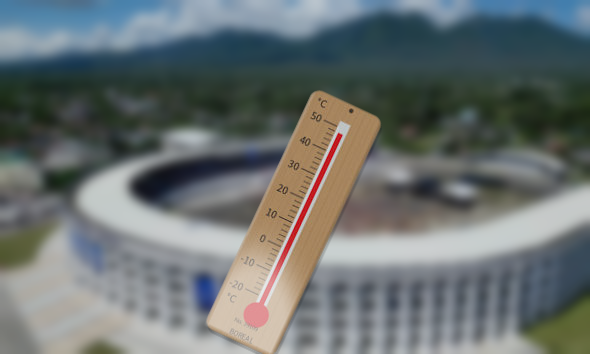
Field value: 48 °C
